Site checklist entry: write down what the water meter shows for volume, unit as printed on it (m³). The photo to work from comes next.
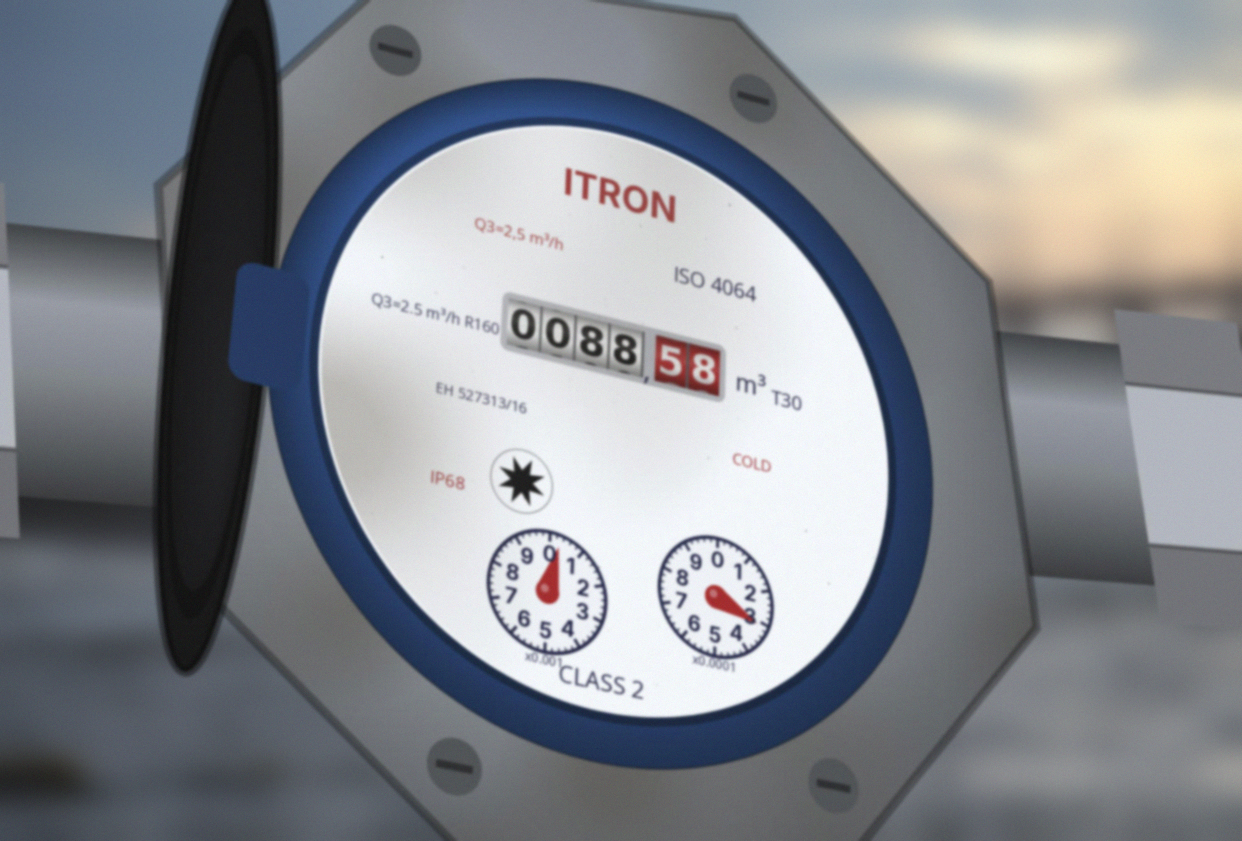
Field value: 88.5803 m³
